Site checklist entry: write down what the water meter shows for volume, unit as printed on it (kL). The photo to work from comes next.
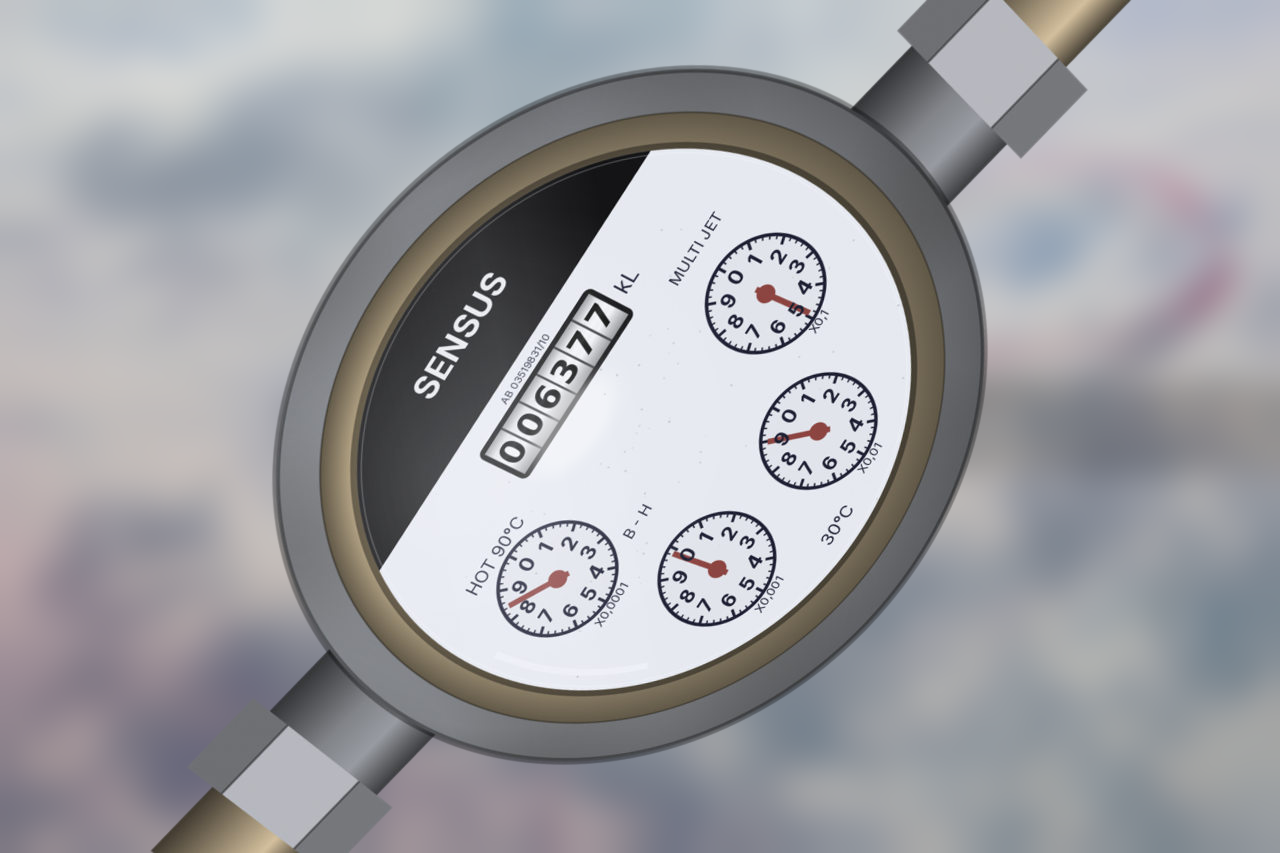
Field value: 6377.4898 kL
